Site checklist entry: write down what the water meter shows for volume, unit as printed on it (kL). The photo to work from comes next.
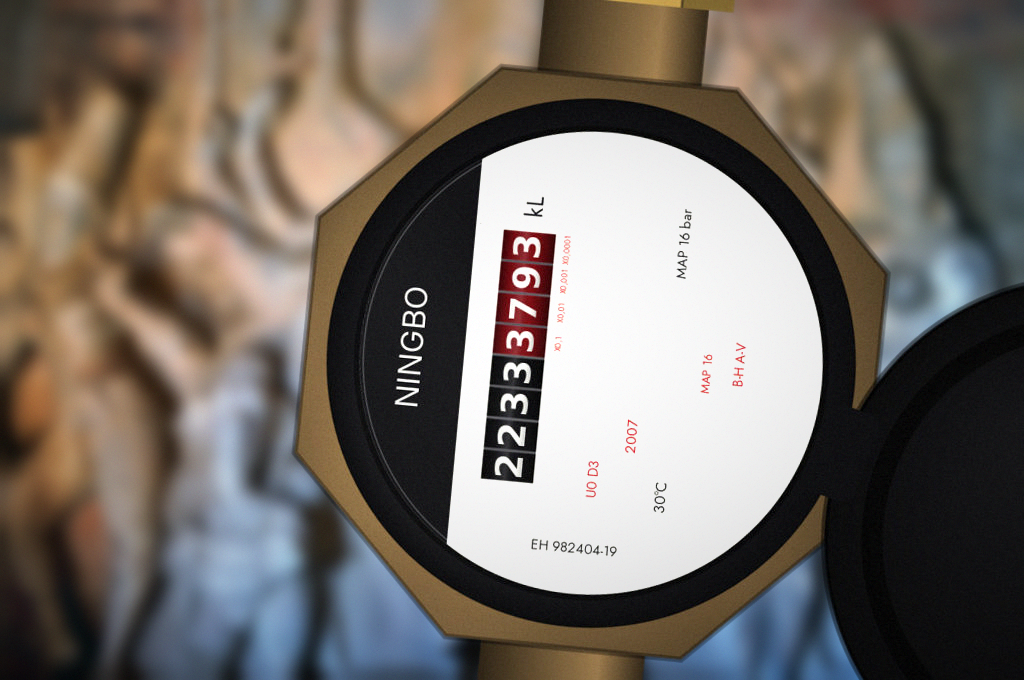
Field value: 2233.3793 kL
